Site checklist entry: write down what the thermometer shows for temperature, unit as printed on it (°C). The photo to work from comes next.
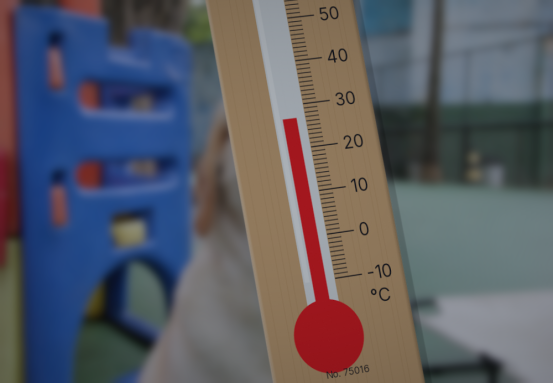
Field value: 27 °C
